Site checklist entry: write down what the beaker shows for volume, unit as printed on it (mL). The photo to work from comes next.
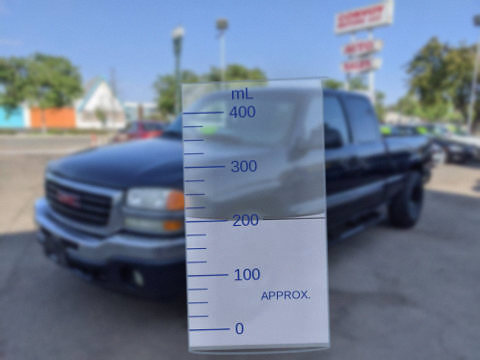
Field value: 200 mL
